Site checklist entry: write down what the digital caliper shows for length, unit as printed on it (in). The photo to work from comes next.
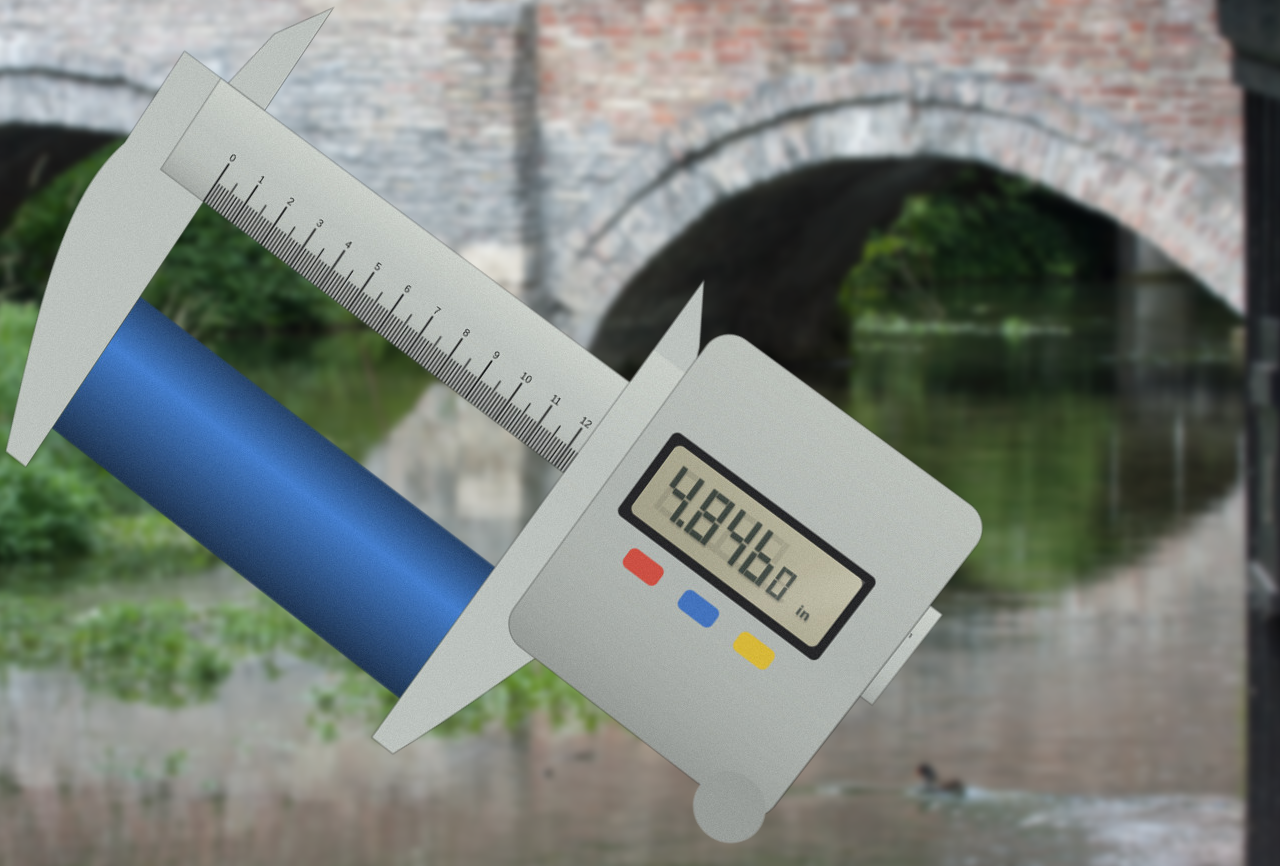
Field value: 4.8460 in
